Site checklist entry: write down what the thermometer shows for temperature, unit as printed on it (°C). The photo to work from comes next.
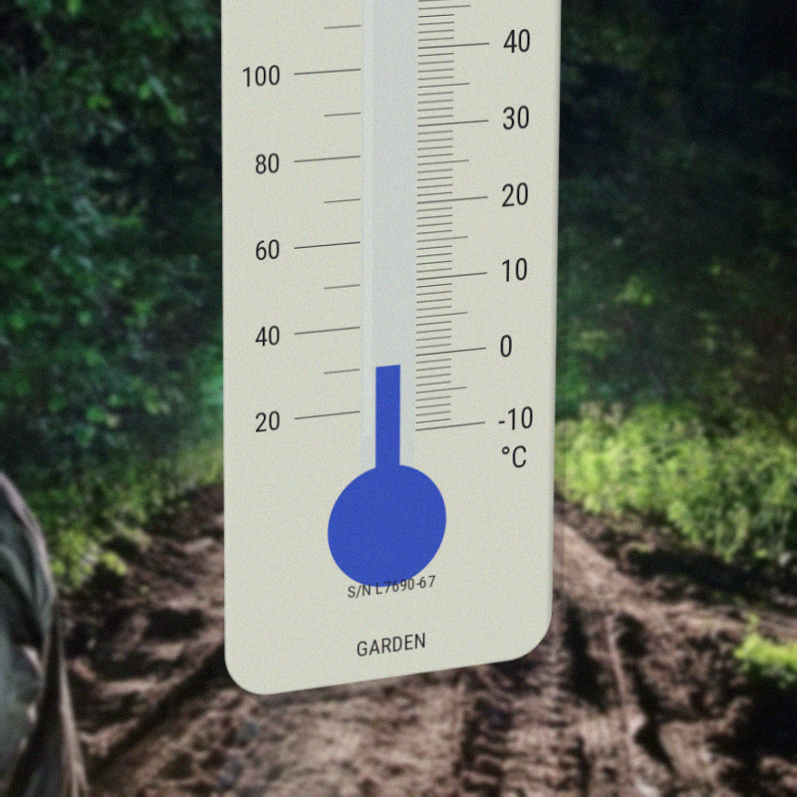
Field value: -1 °C
